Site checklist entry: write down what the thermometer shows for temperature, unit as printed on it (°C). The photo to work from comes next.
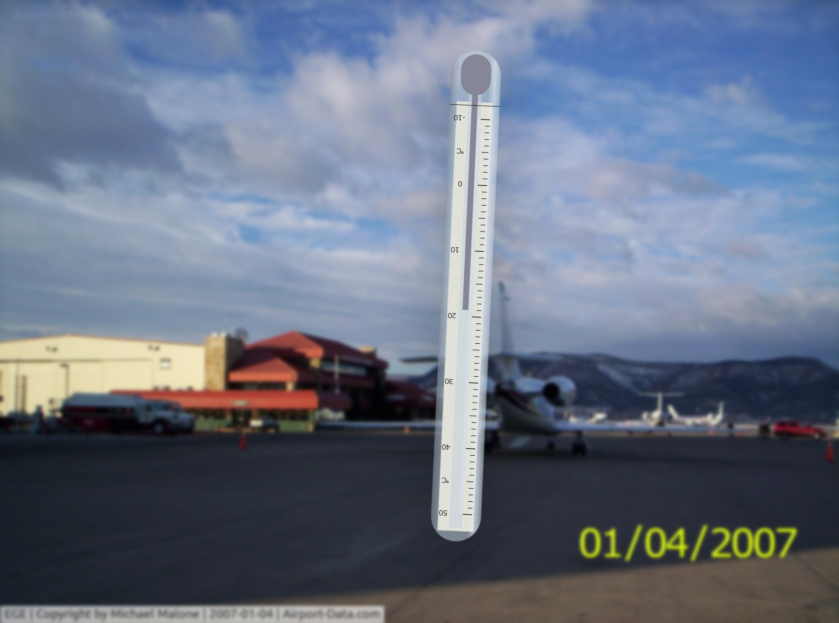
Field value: 19 °C
